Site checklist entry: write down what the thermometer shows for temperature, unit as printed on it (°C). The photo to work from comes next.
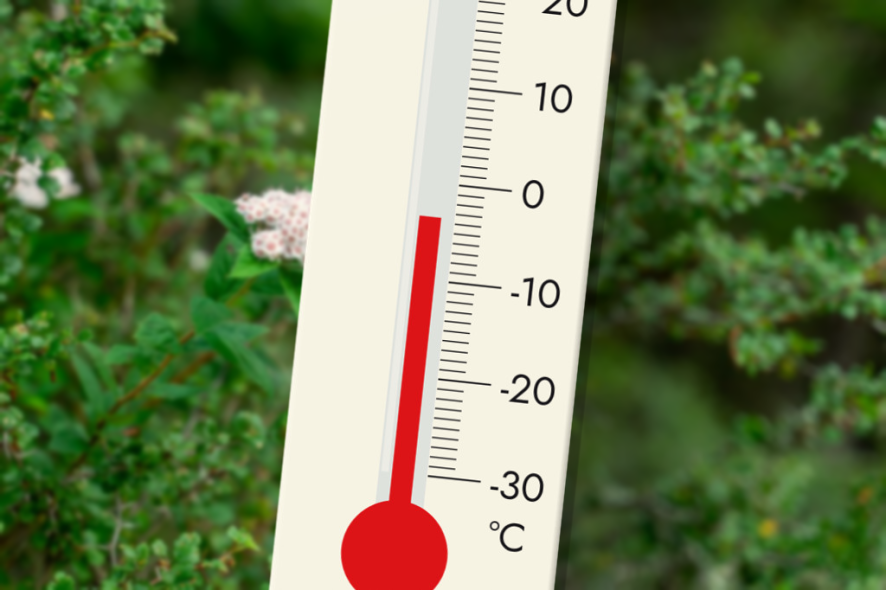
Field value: -3.5 °C
